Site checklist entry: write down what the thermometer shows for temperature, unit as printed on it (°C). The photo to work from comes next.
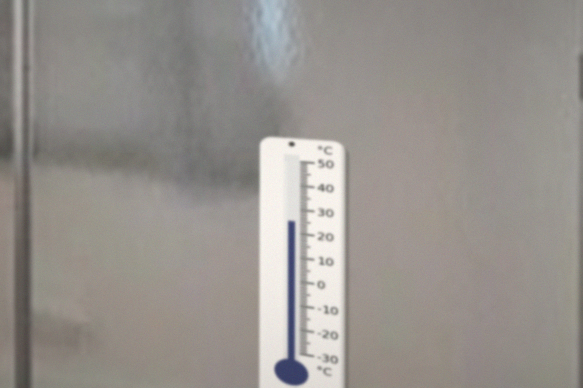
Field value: 25 °C
